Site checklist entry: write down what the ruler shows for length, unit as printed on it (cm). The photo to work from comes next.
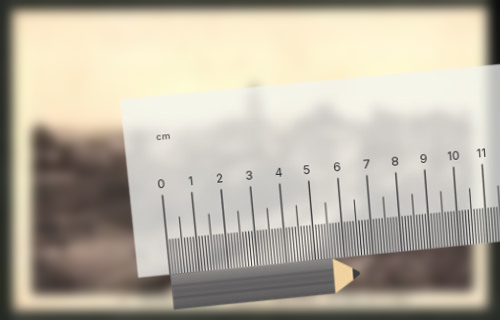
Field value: 6.5 cm
